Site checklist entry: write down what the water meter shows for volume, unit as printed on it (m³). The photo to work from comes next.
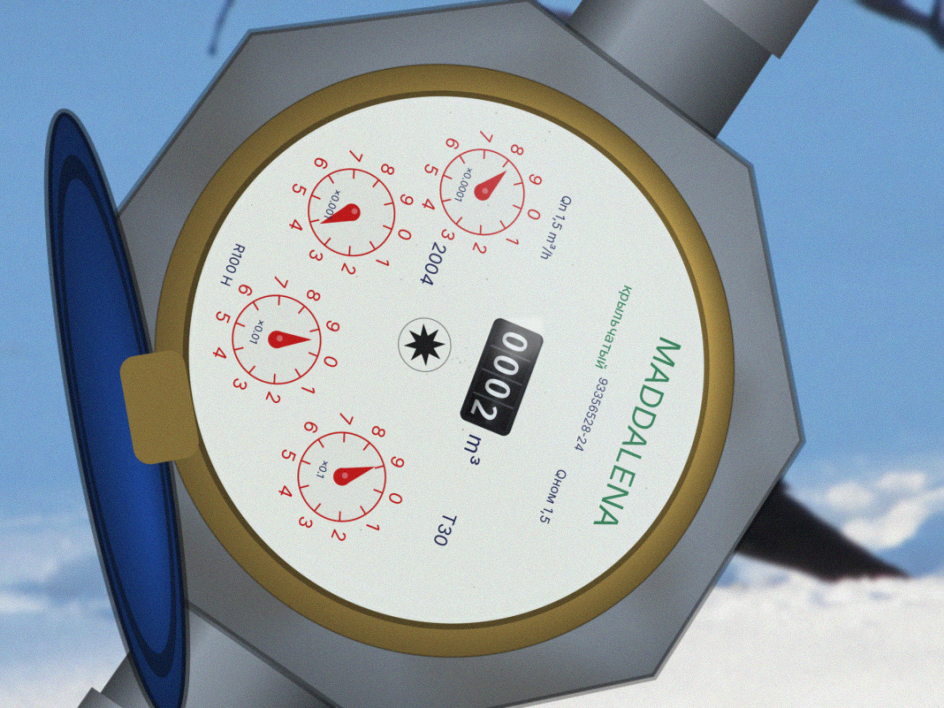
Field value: 1.8938 m³
